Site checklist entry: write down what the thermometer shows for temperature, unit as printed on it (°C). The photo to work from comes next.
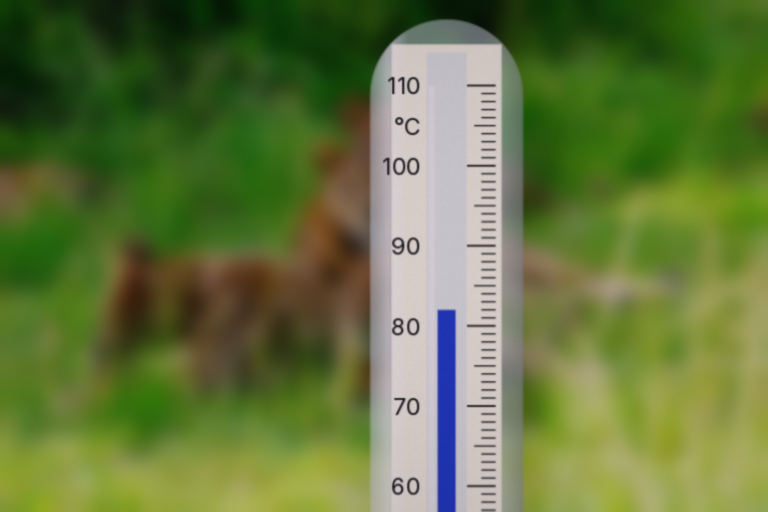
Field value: 82 °C
